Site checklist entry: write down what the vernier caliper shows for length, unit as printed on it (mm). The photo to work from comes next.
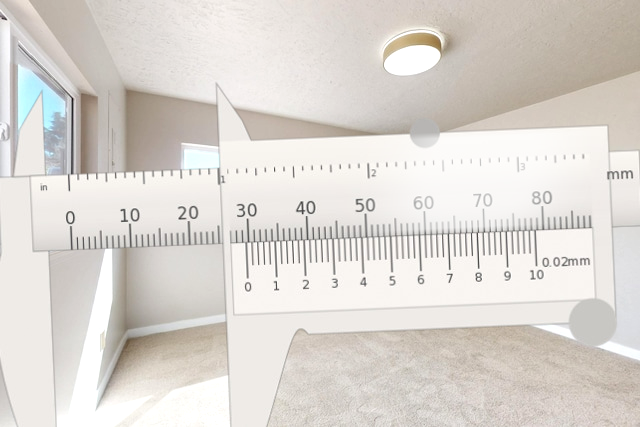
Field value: 29.6 mm
